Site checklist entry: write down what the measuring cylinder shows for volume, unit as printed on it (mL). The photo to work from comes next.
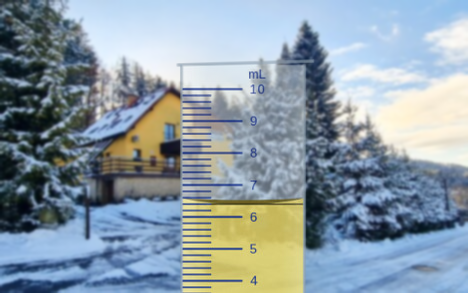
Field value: 6.4 mL
